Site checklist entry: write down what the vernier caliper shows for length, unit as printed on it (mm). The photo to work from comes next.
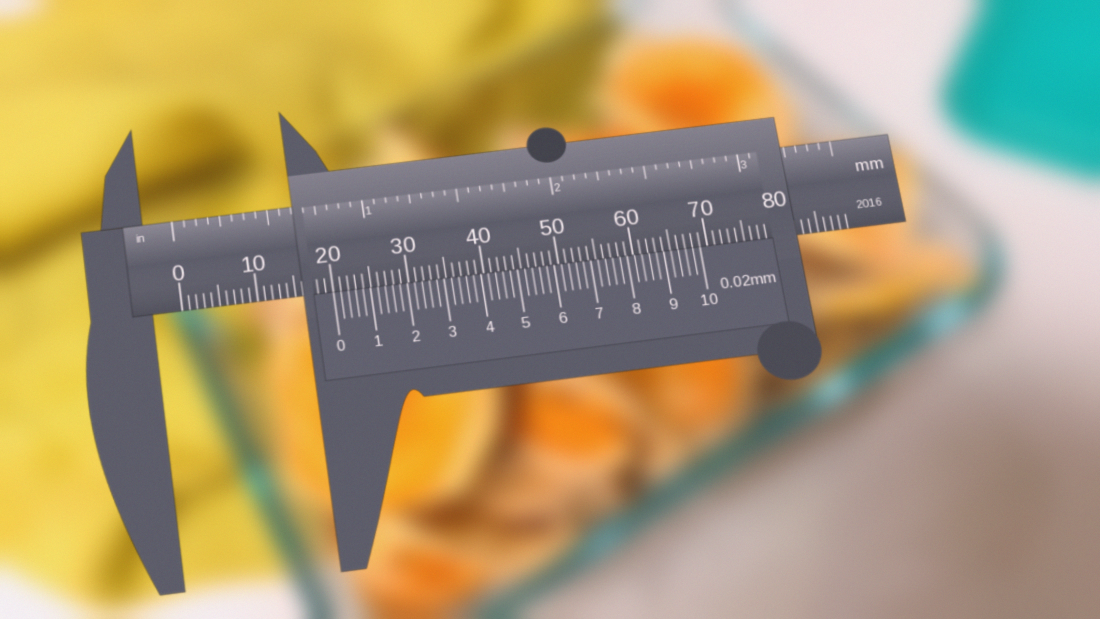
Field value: 20.0 mm
